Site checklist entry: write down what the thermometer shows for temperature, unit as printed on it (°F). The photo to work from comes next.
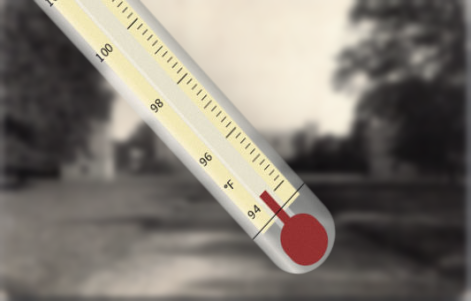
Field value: 94.2 °F
